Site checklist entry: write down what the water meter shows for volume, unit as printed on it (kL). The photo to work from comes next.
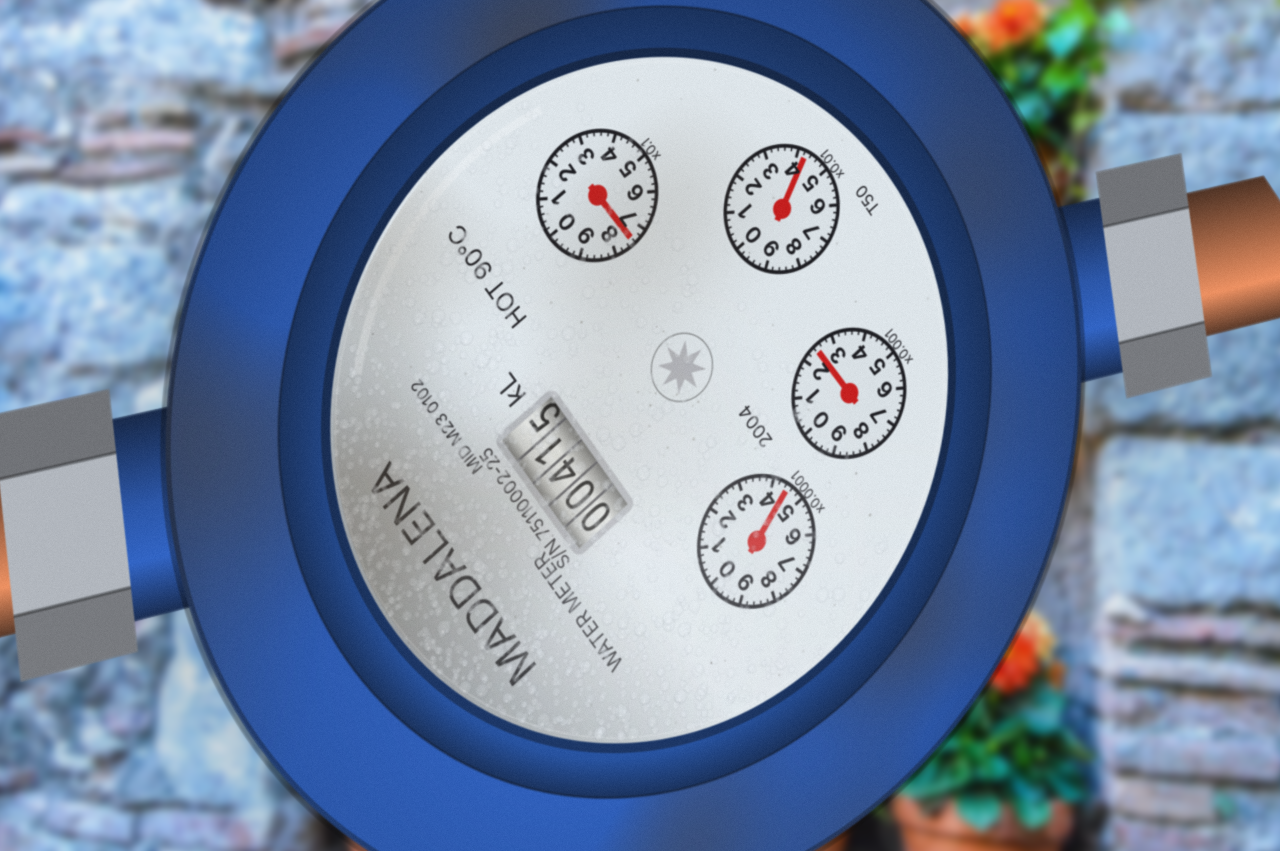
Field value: 414.7424 kL
